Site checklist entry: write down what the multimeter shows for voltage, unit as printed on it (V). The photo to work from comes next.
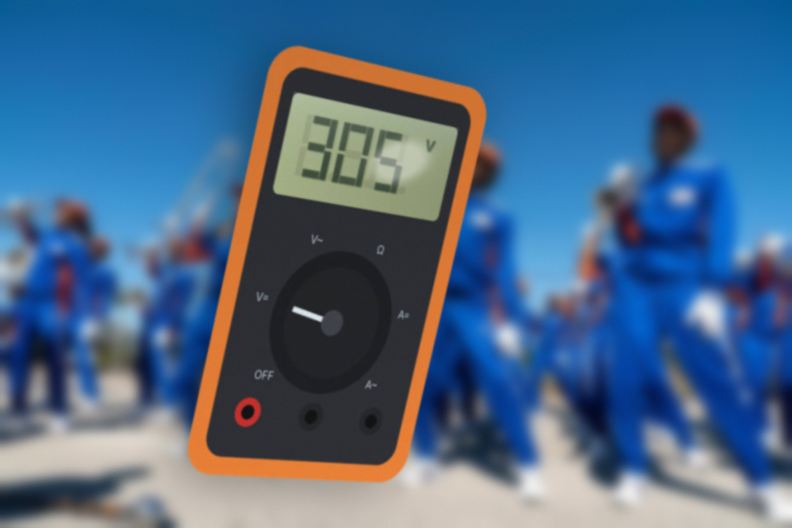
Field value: 305 V
